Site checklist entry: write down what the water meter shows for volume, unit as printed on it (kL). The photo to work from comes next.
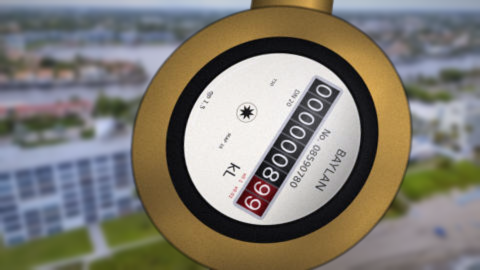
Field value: 8.99 kL
